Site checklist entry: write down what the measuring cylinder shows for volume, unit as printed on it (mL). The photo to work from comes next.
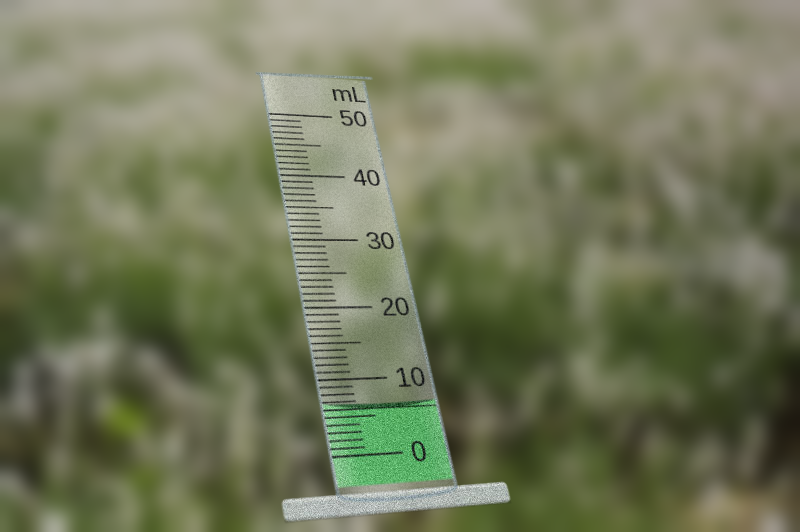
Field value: 6 mL
